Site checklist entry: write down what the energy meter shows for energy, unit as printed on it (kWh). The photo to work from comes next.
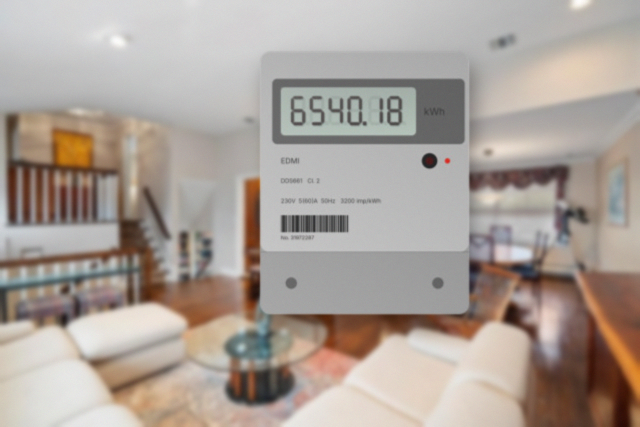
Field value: 6540.18 kWh
